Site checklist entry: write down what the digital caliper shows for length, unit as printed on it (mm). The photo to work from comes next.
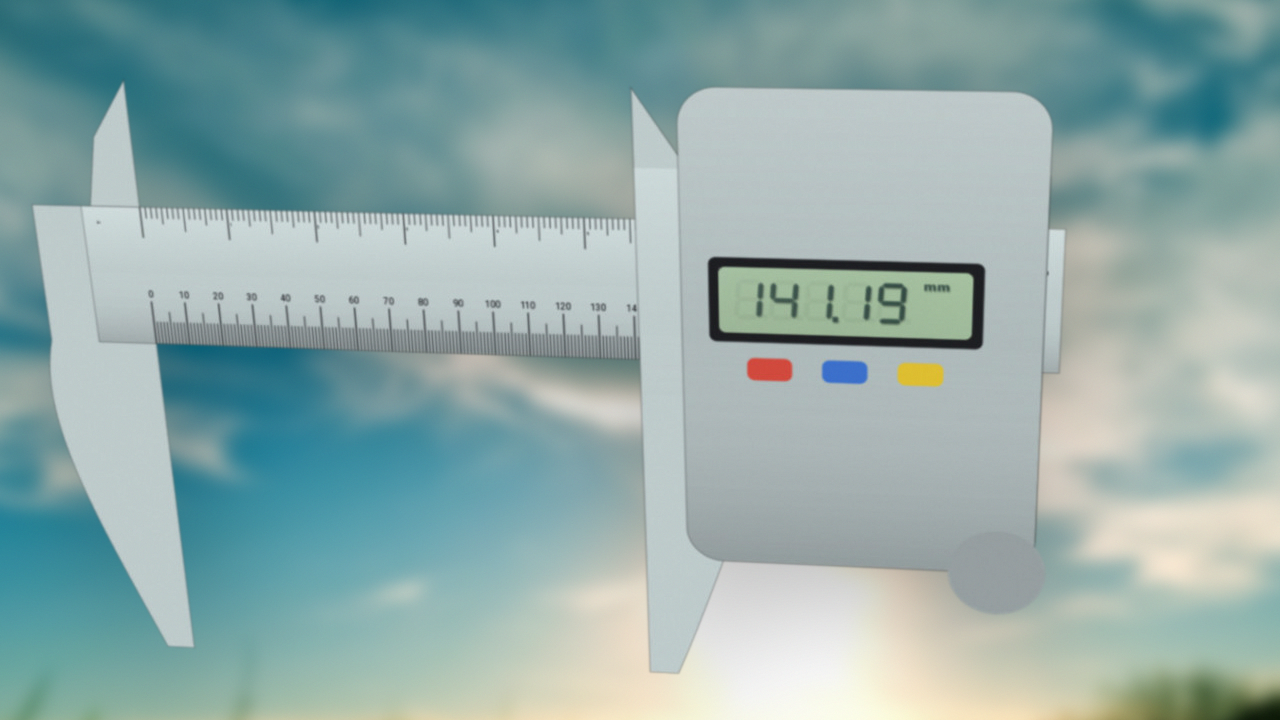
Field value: 141.19 mm
